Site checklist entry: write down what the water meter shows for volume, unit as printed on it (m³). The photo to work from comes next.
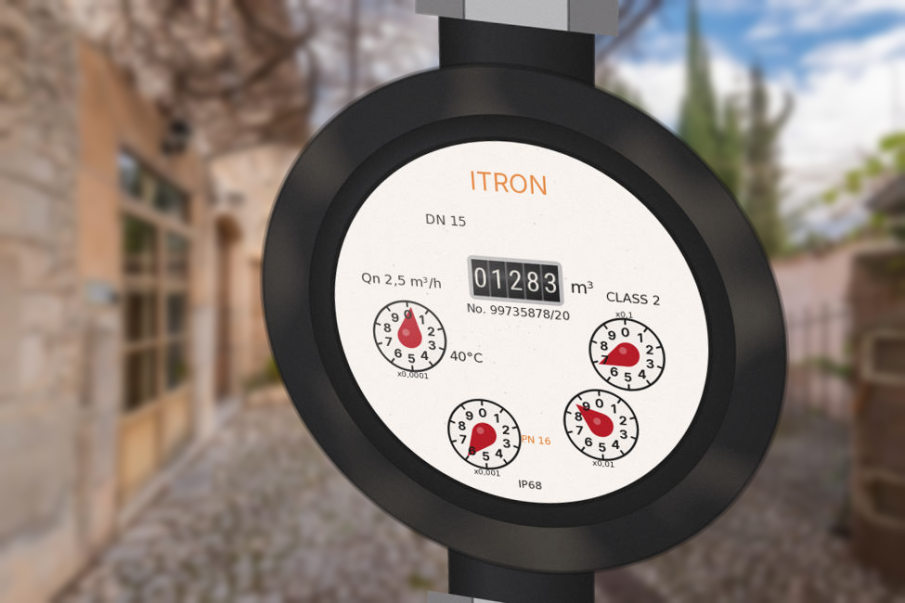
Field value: 1283.6860 m³
